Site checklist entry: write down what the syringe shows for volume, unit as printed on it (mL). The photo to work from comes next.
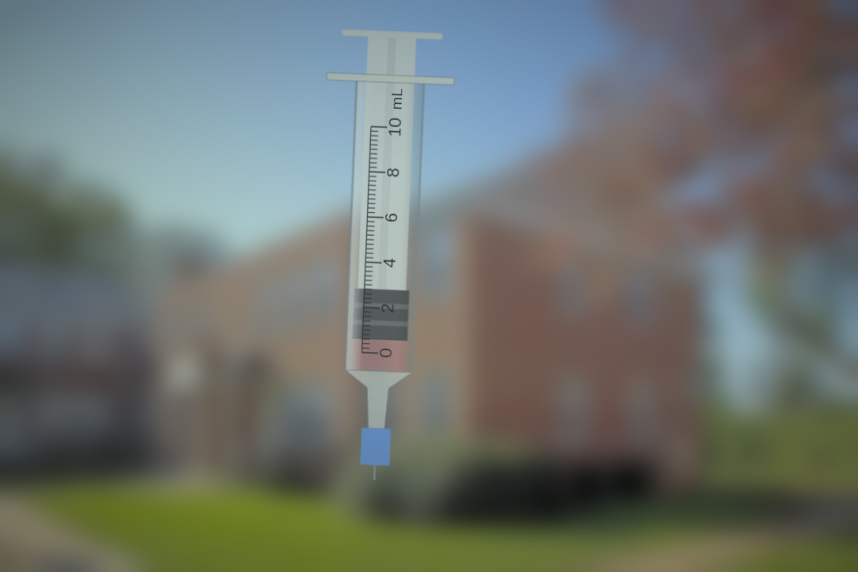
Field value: 0.6 mL
